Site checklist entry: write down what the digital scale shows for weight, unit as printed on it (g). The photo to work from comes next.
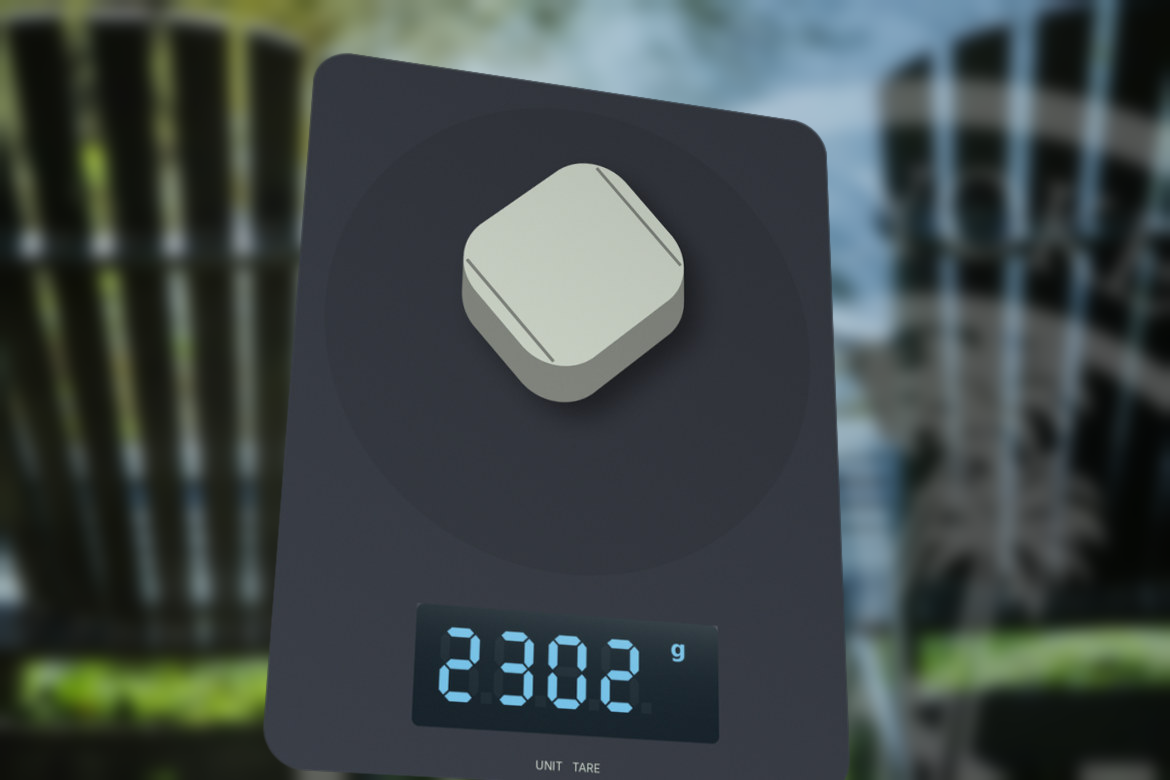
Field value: 2302 g
